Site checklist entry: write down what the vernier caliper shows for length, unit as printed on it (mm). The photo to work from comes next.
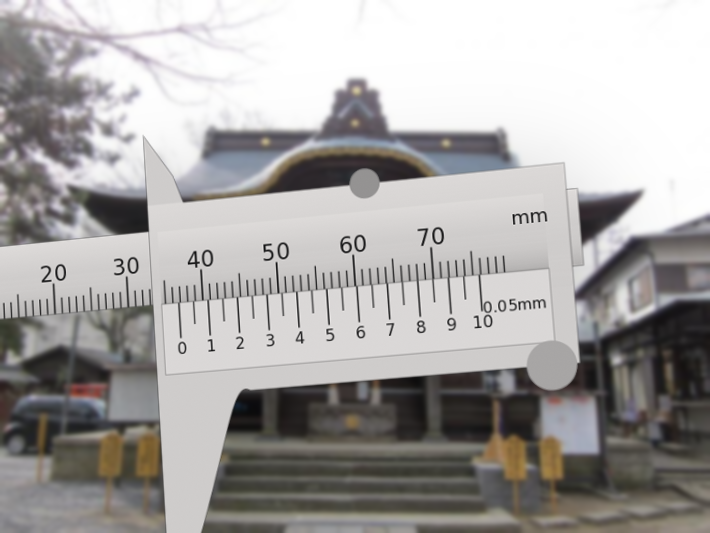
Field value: 36.8 mm
